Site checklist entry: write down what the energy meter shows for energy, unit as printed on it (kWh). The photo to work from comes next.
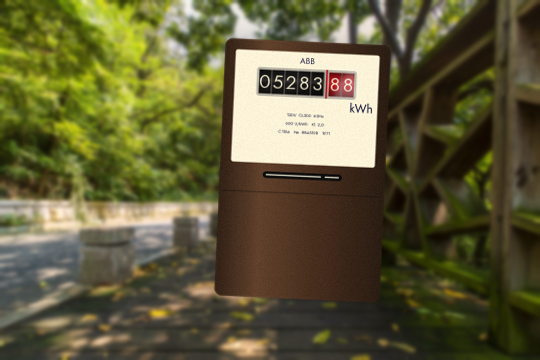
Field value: 5283.88 kWh
